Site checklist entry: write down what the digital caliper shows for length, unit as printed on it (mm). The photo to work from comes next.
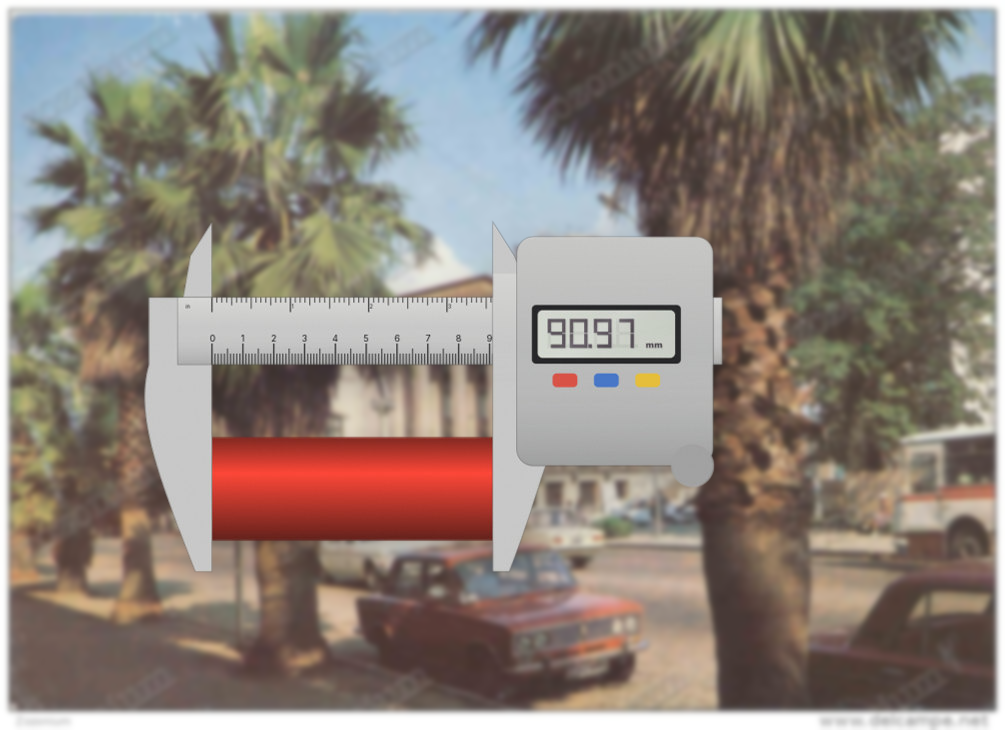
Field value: 90.97 mm
